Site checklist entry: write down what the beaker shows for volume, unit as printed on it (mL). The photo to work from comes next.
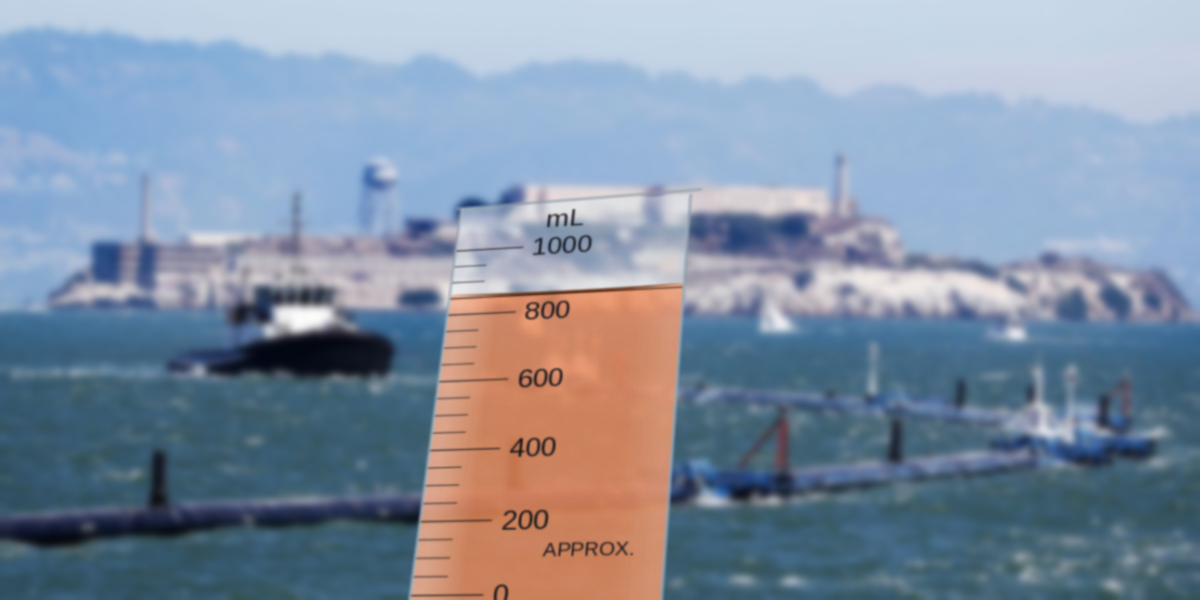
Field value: 850 mL
